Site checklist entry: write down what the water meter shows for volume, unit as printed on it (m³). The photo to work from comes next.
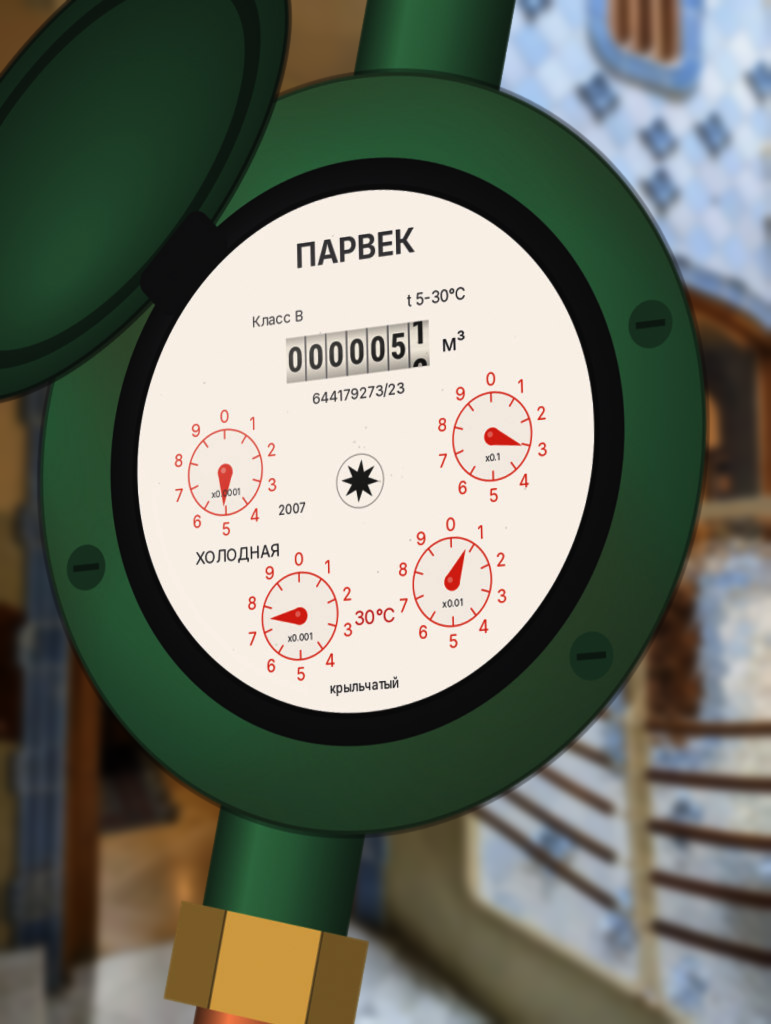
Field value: 51.3075 m³
